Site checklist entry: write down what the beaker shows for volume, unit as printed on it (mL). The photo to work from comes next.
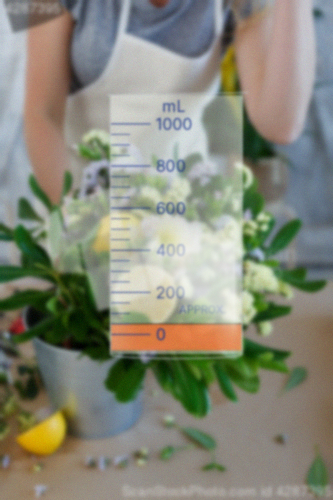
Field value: 50 mL
